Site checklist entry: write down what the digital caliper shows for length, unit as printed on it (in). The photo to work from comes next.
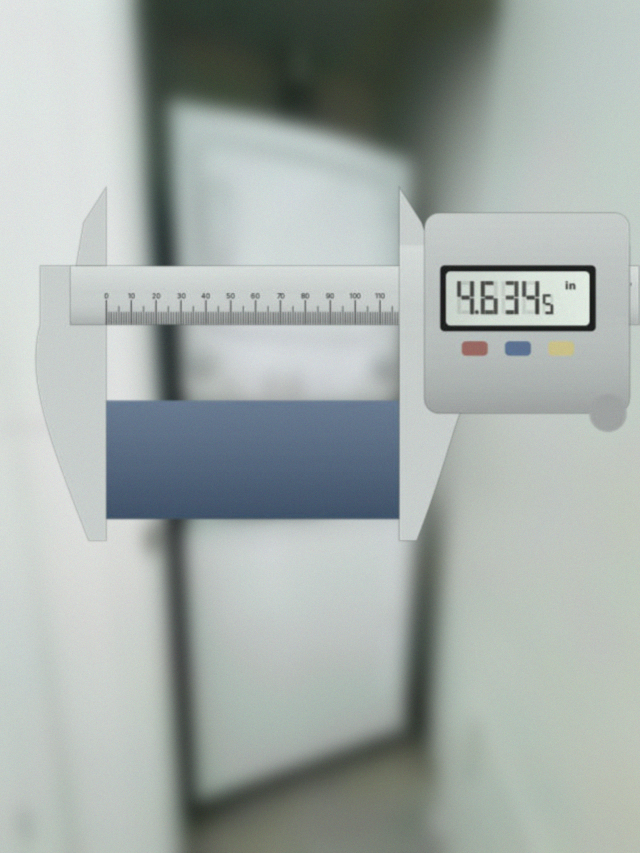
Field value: 4.6345 in
